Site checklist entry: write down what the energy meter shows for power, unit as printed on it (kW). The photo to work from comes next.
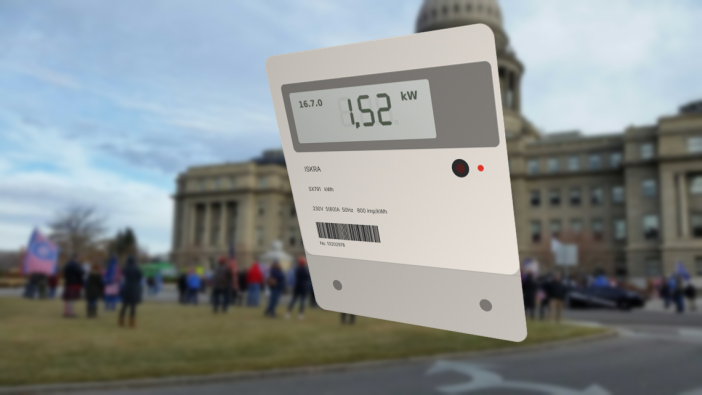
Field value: 1.52 kW
